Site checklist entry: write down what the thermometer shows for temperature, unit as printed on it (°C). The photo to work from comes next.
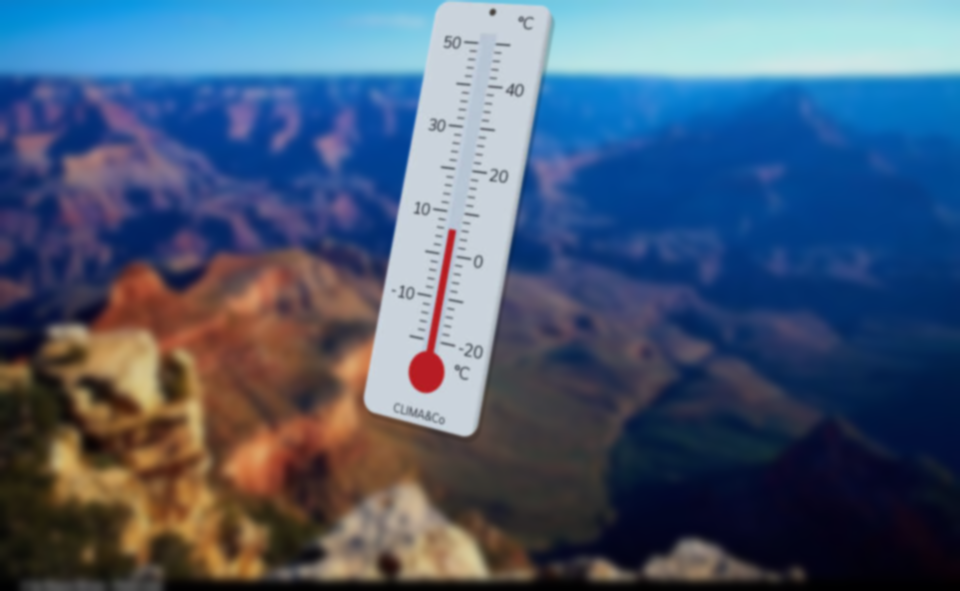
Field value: 6 °C
